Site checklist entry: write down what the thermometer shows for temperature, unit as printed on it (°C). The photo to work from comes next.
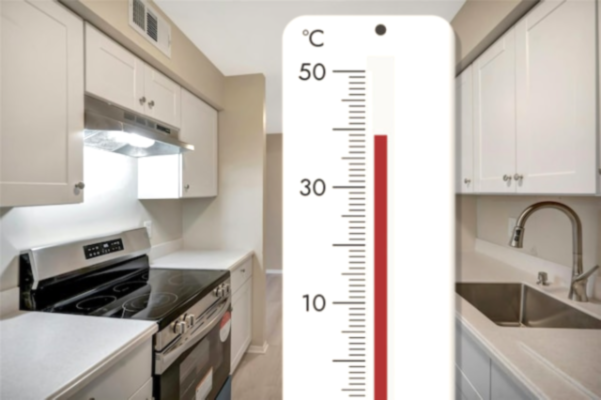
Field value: 39 °C
